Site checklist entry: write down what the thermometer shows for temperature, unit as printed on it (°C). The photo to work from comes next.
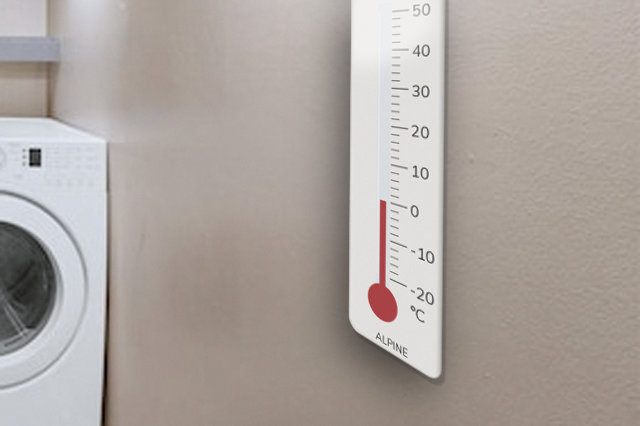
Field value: 0 °C
